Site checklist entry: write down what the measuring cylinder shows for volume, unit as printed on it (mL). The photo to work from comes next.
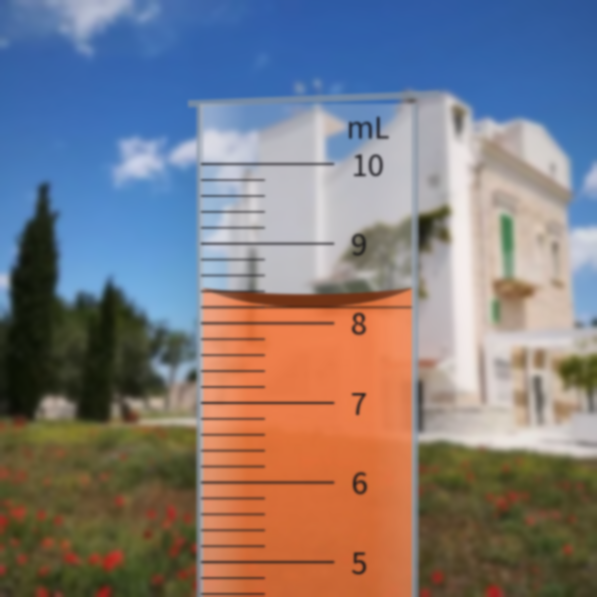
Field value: 8.2 mL
